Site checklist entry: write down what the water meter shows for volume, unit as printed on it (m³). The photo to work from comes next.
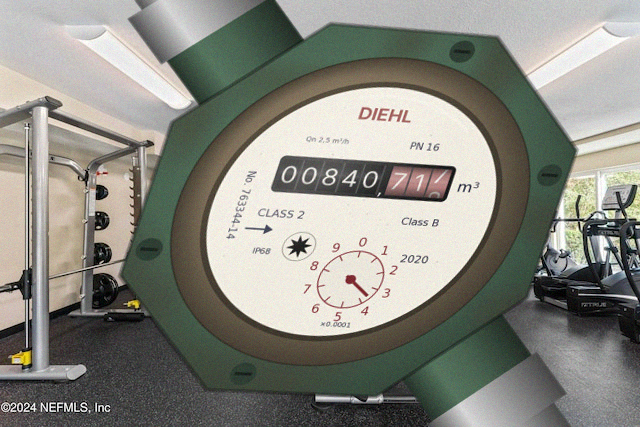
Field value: 840.7173 m³
